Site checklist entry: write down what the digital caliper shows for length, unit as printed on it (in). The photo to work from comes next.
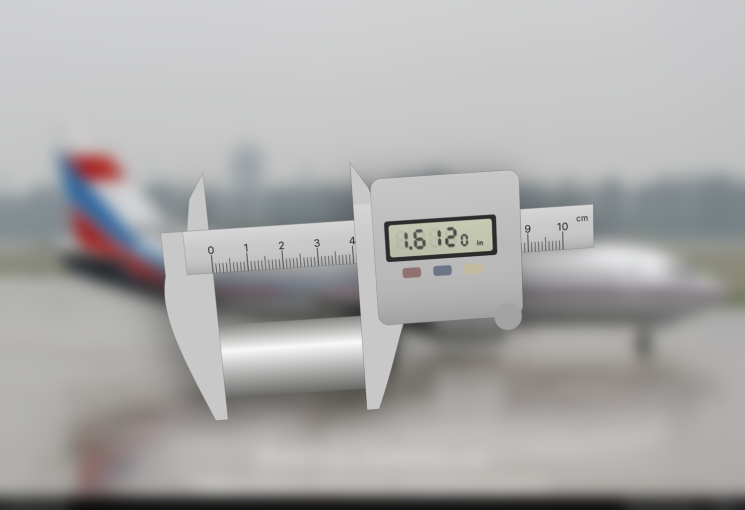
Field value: 1.6120 in
